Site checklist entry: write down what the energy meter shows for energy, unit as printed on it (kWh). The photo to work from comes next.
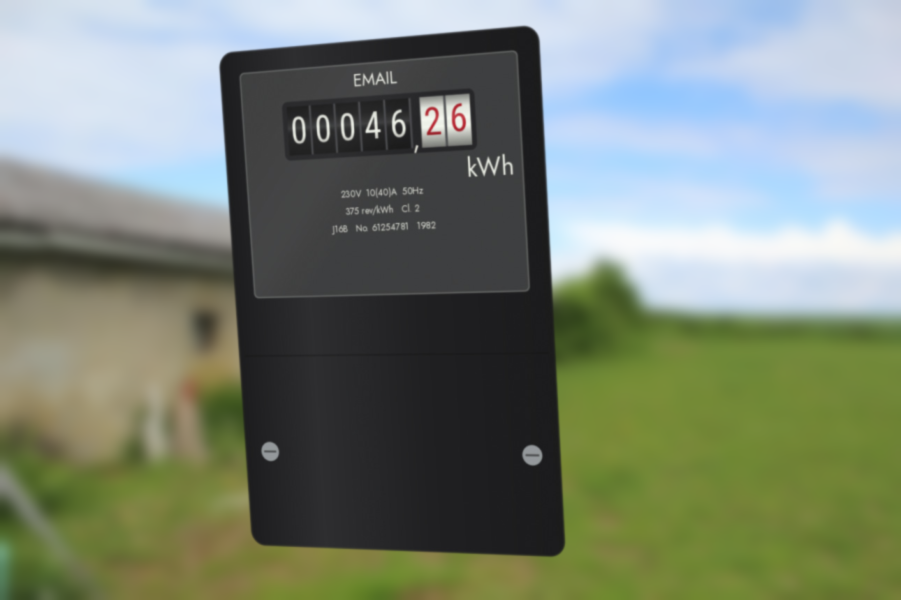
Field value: 46.26 kWh
